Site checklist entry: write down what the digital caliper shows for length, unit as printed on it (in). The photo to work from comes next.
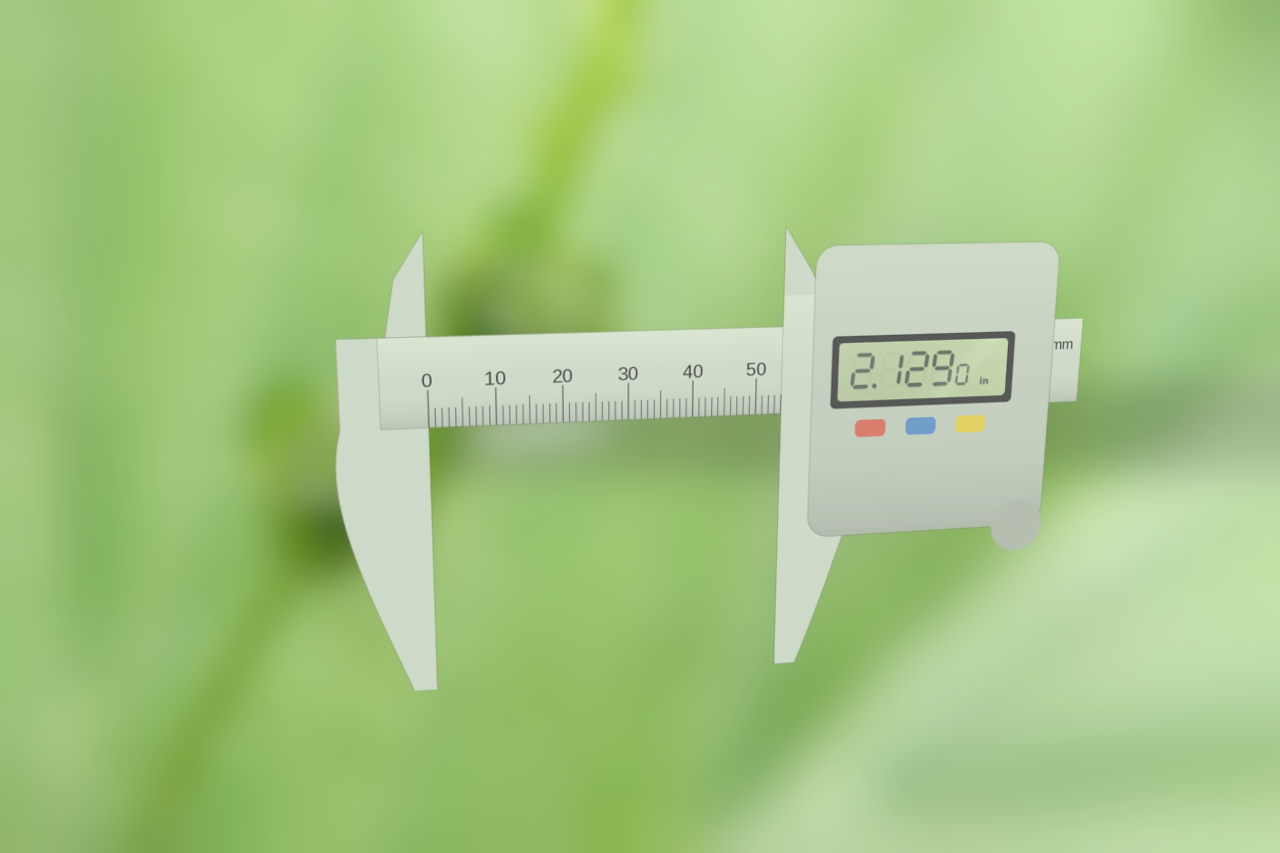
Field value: 2.1290 in
